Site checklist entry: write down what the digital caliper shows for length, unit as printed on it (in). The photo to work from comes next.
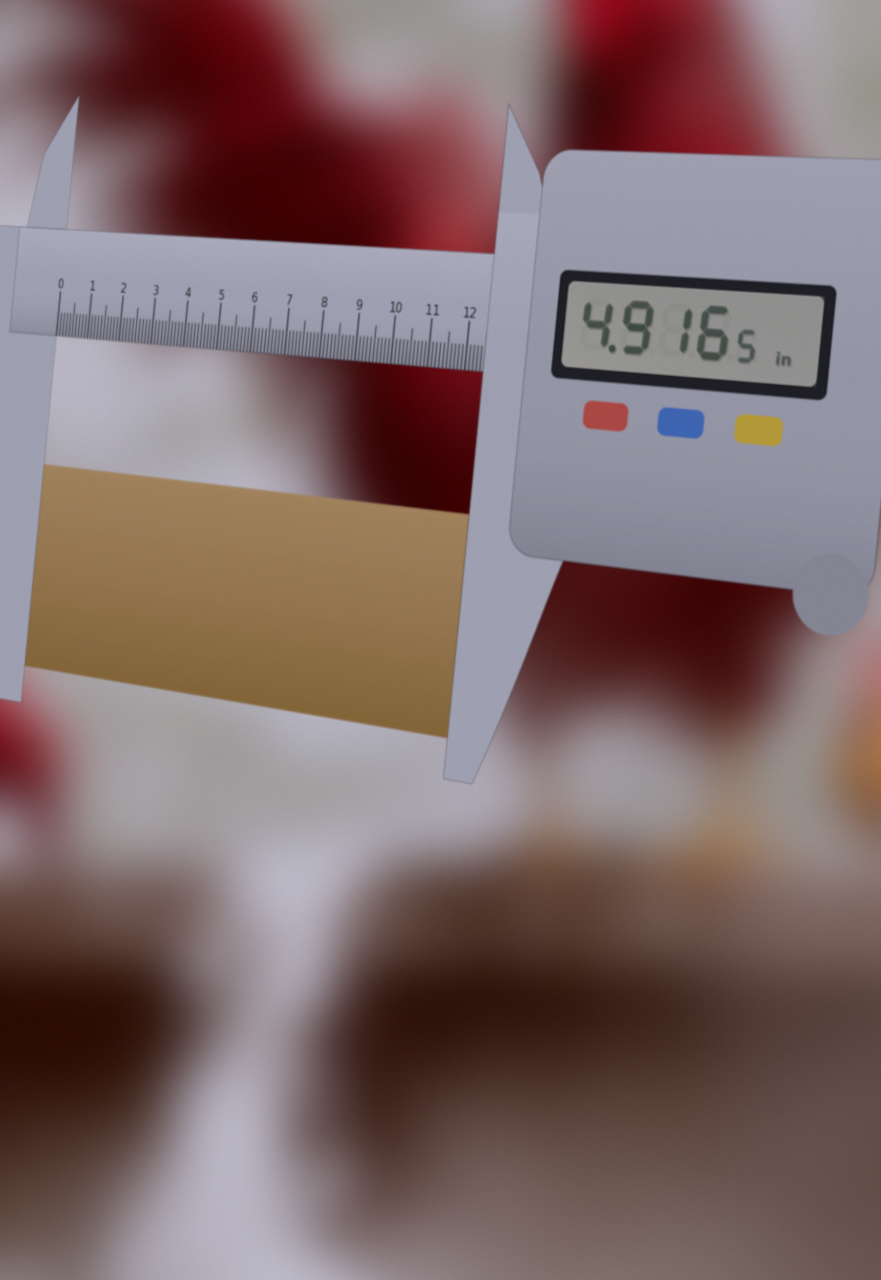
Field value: 4.9165 in
